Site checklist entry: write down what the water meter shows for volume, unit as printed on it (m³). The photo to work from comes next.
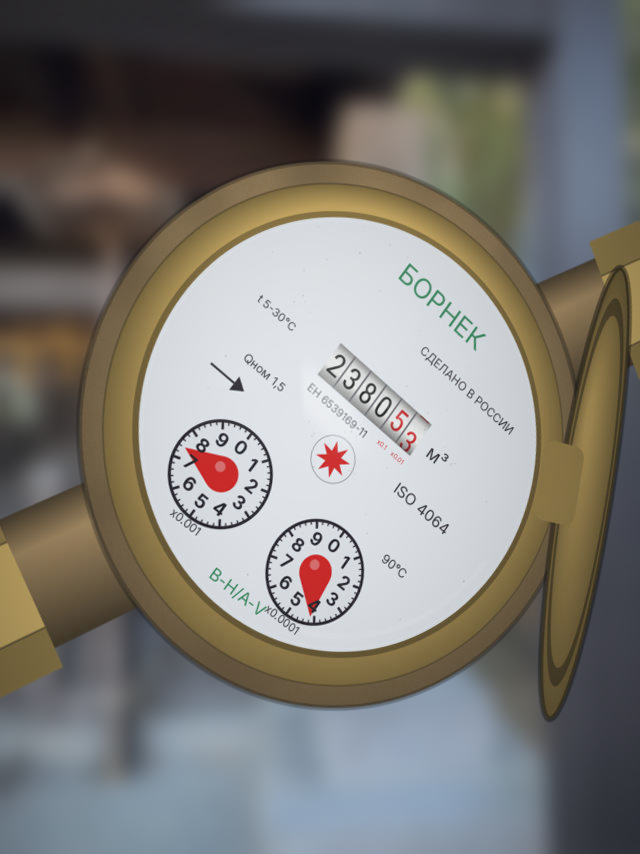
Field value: 2380.5274 m³
